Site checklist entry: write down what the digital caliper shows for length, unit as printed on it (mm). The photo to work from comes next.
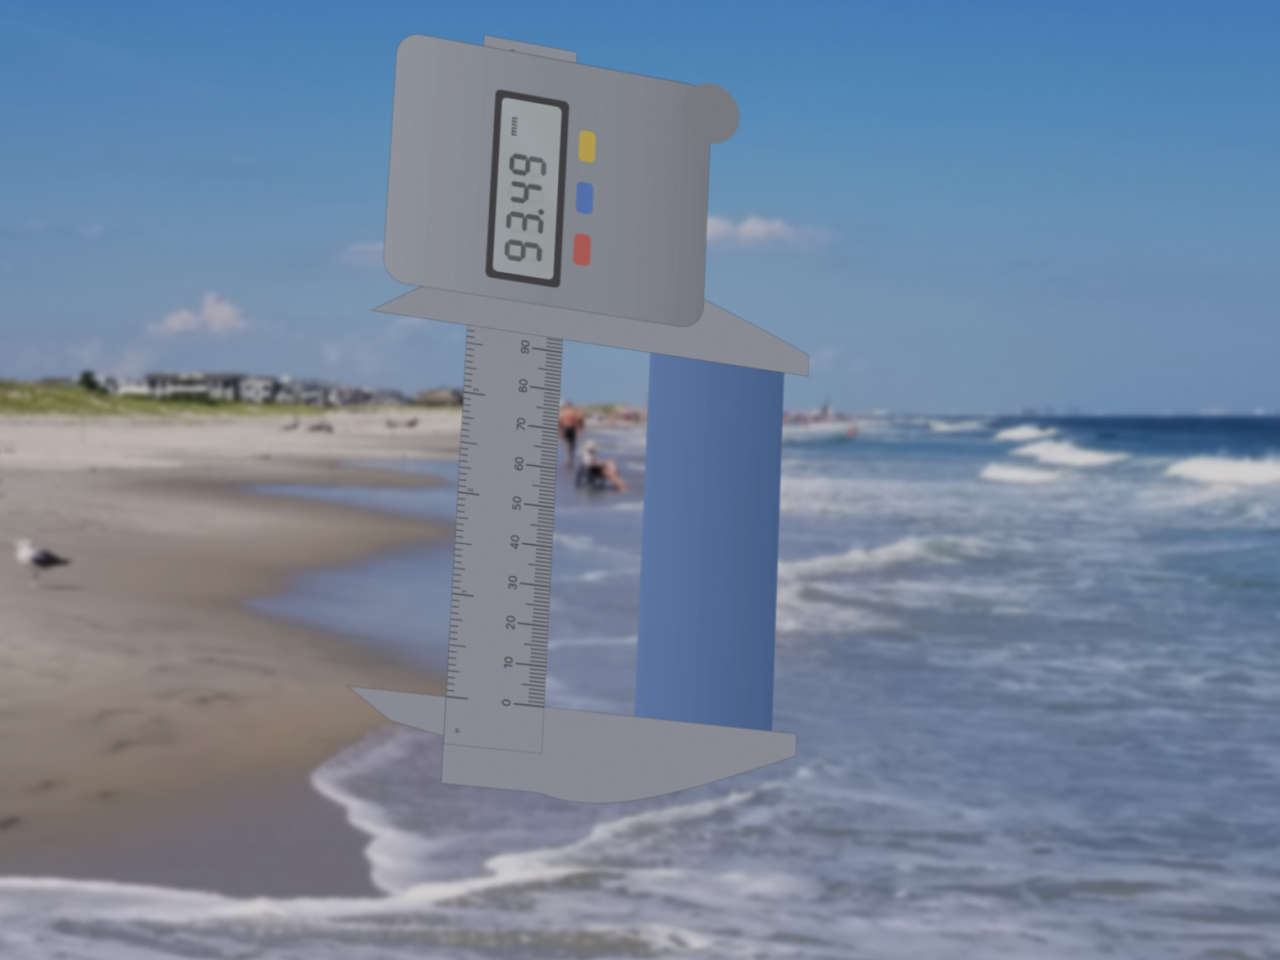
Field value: 93.49 mm
